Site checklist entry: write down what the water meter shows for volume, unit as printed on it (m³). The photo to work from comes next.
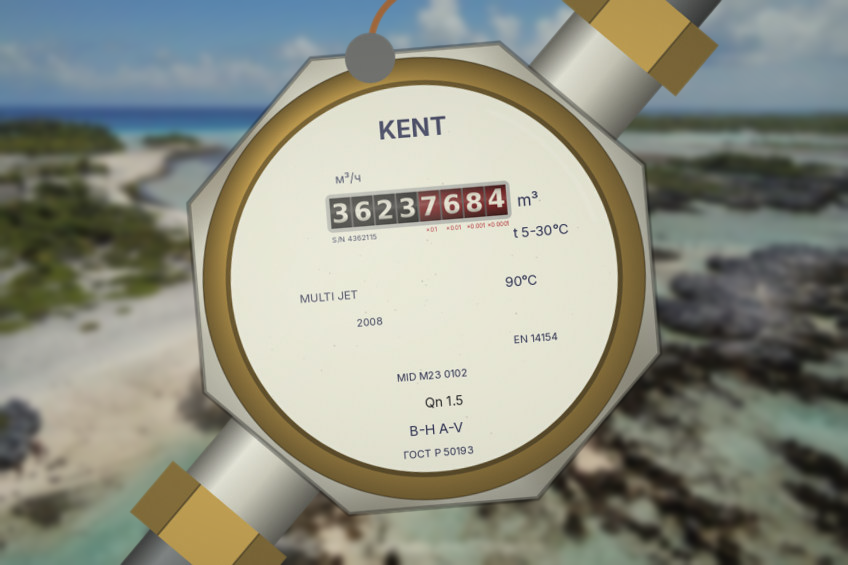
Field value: 3623.7684 m³
